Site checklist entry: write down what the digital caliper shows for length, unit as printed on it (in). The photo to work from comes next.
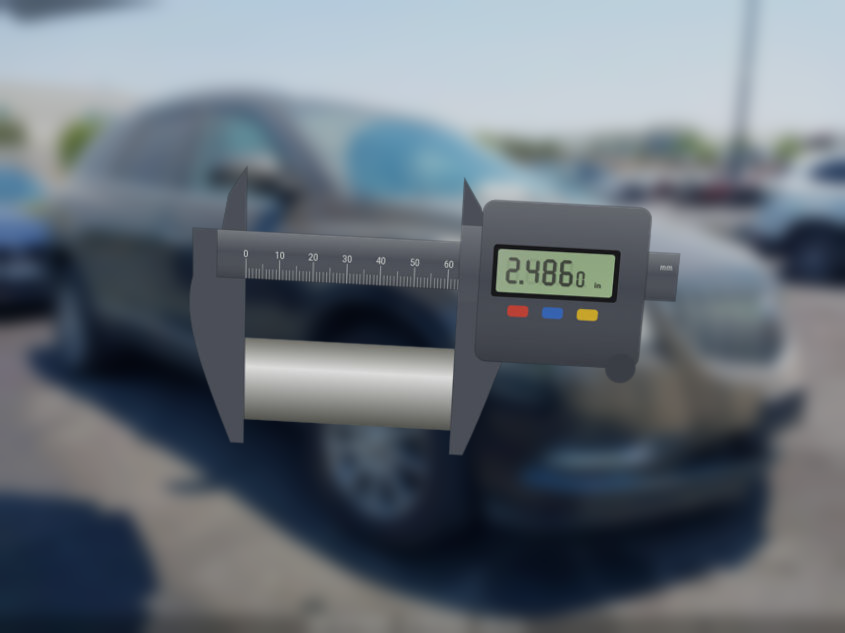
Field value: 2.4860 in
